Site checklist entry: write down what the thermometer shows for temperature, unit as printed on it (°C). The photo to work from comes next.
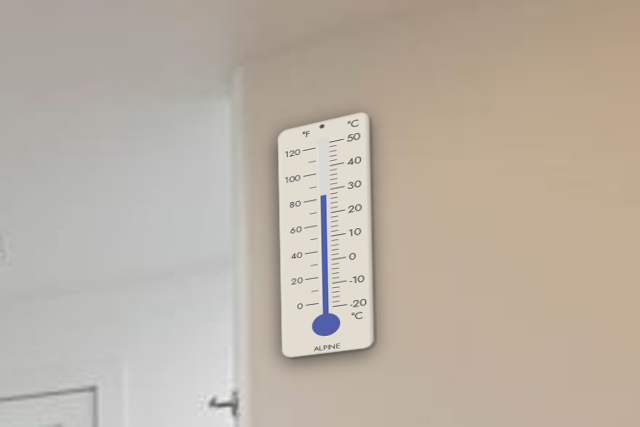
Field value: 28 °C
